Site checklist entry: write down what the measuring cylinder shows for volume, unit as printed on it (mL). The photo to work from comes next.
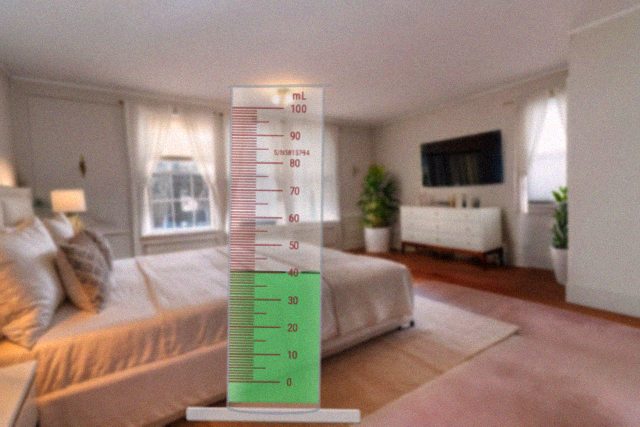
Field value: 40 mL
